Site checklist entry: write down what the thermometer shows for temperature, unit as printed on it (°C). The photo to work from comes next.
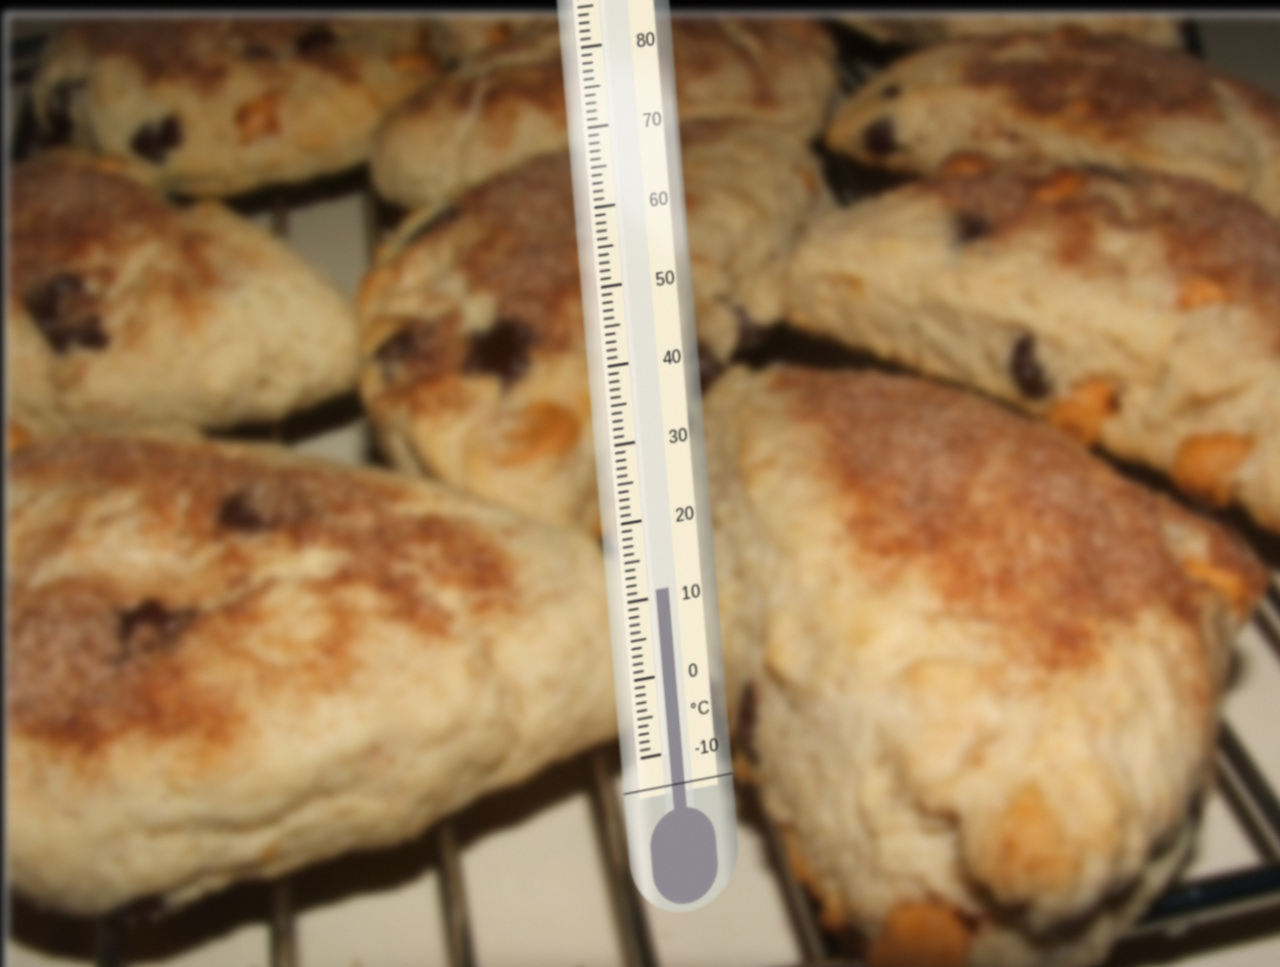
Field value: 11 °C
